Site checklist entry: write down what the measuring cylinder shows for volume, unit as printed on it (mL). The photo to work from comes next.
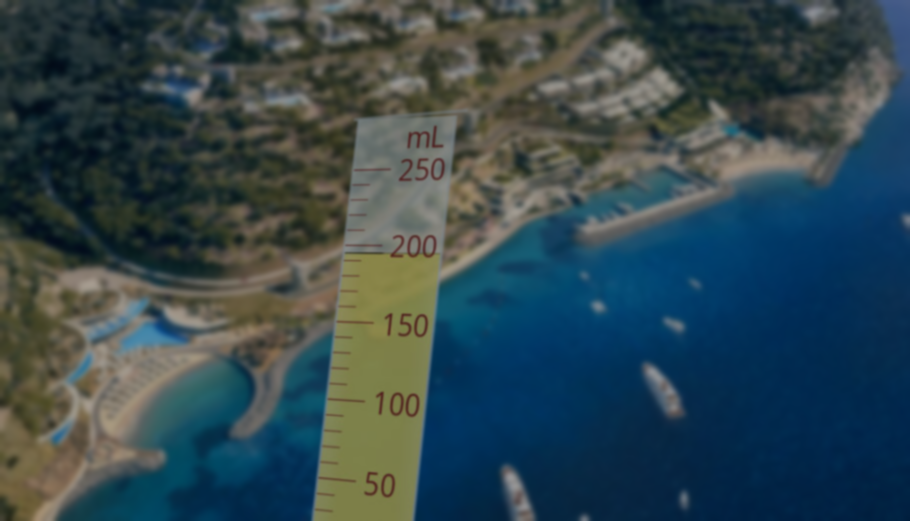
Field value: 195 mL
